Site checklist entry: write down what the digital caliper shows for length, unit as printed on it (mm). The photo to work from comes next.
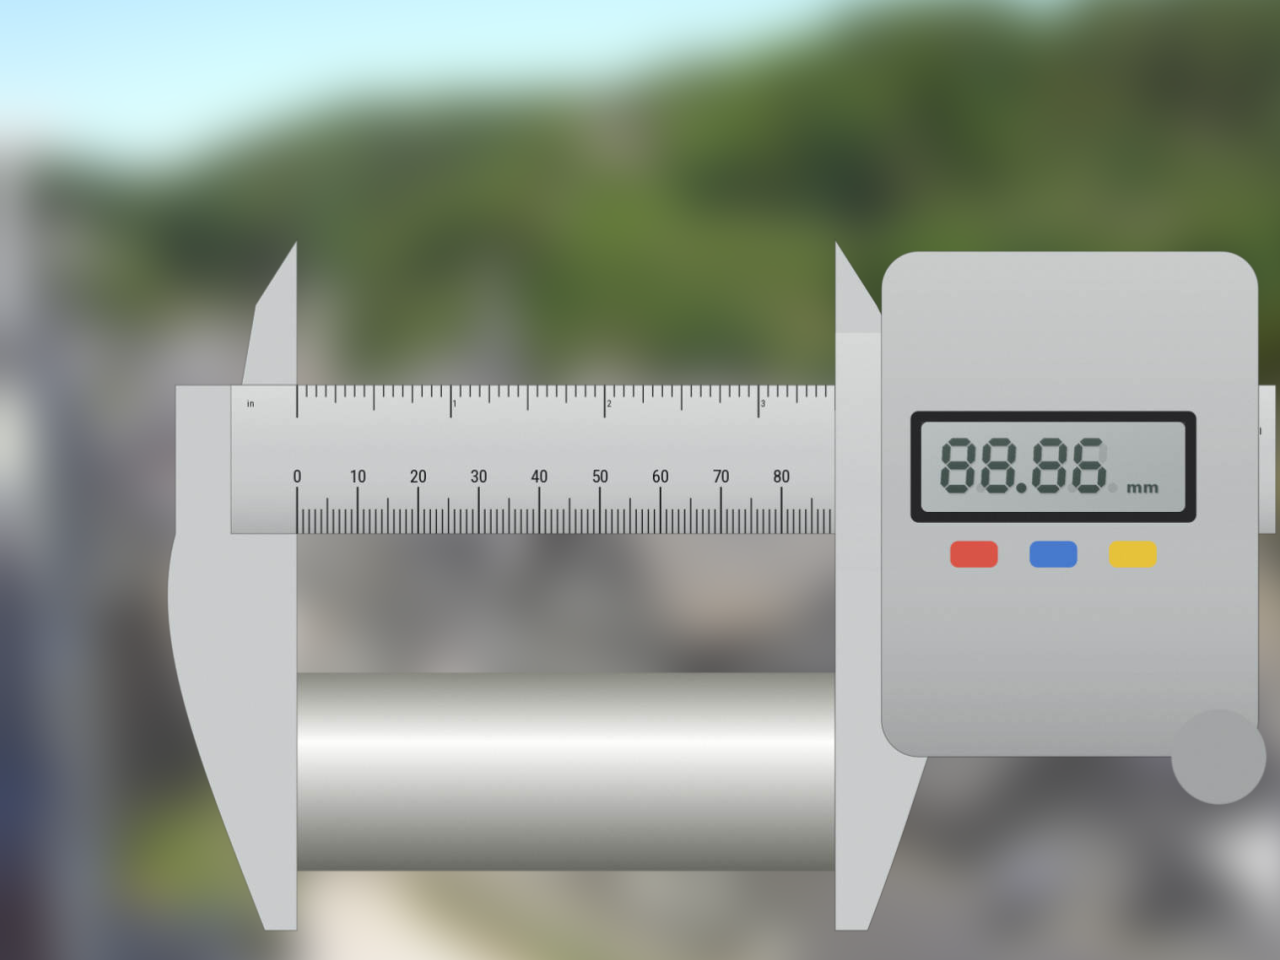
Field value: 88.86 mm
